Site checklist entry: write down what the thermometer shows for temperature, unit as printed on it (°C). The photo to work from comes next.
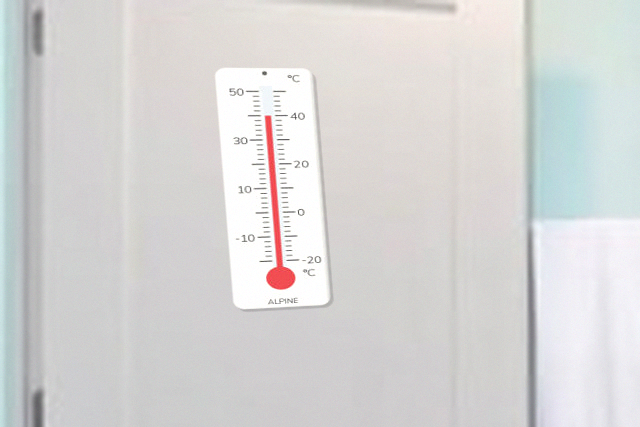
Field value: 40 °C
